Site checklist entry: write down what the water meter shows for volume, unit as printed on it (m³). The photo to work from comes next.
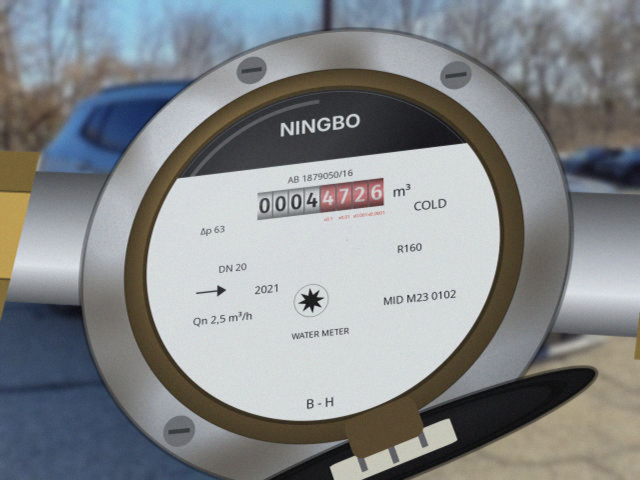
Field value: 4.4726 m³
